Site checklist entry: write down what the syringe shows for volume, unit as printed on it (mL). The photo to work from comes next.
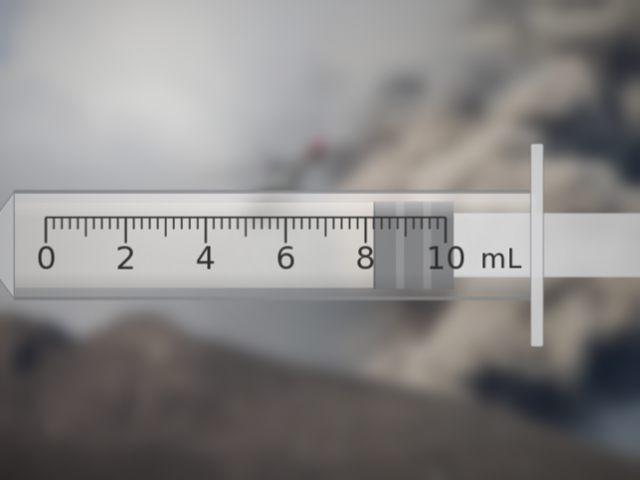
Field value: 8.2 mL
